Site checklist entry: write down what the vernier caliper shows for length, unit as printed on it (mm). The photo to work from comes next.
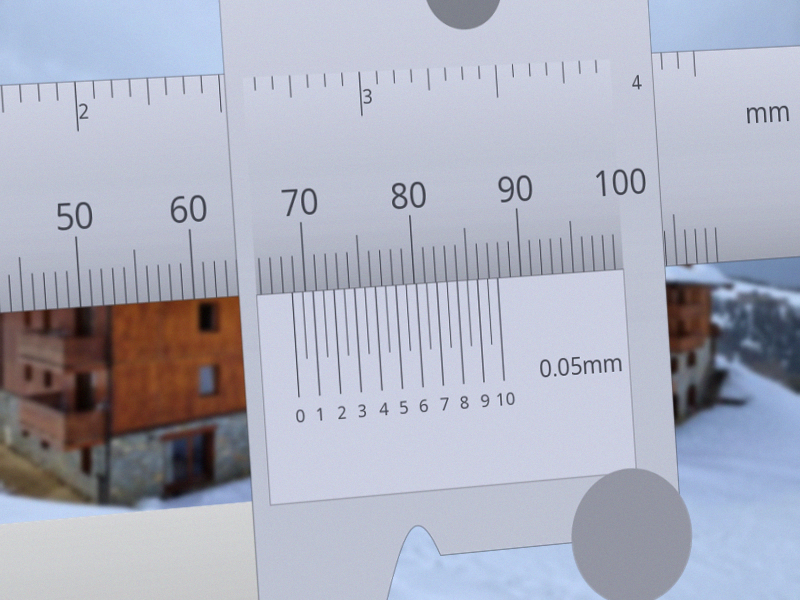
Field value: 68.8 mm
